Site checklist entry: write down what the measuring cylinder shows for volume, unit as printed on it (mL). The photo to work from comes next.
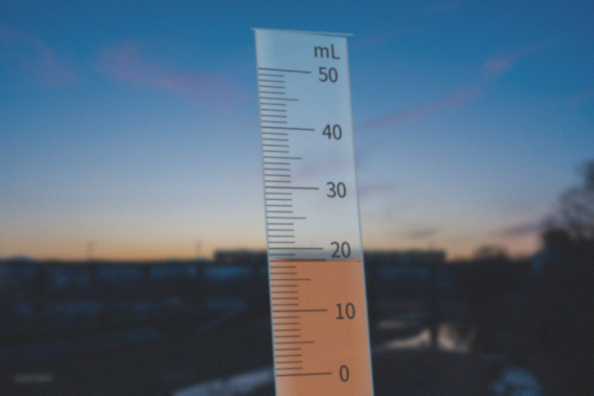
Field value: 18 mL
